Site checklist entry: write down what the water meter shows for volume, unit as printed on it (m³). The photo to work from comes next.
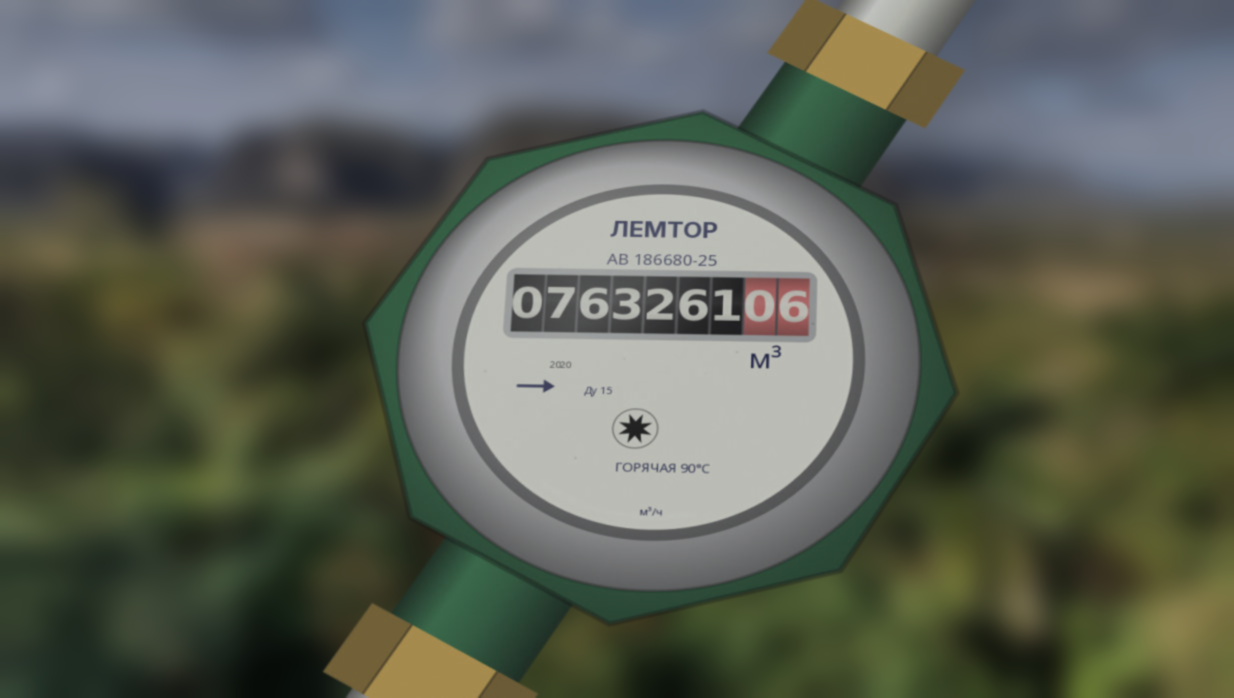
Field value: 763261.06 m³
